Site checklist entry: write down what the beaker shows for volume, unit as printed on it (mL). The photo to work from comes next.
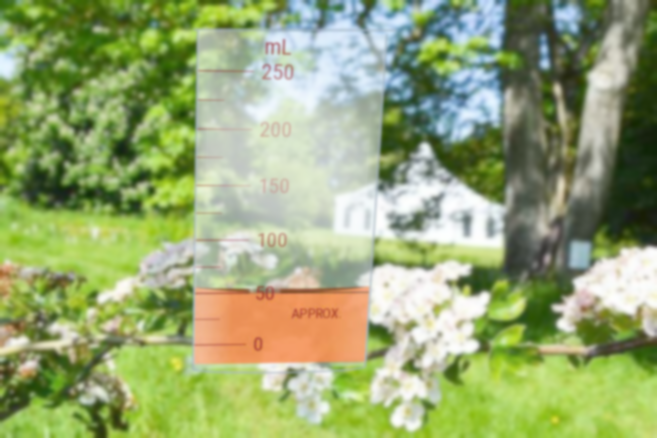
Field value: 50 mL
